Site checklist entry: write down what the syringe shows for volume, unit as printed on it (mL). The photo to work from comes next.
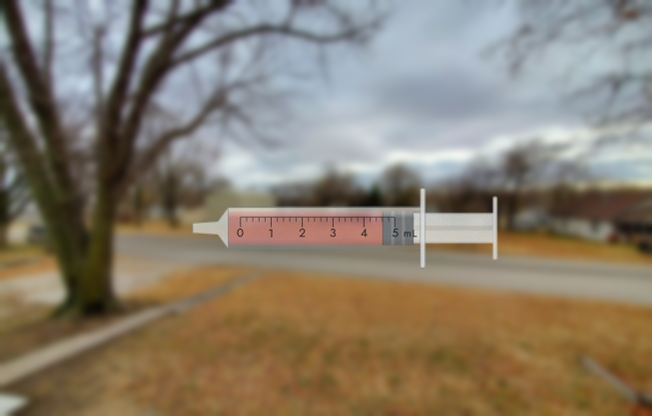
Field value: 4.6 mL
